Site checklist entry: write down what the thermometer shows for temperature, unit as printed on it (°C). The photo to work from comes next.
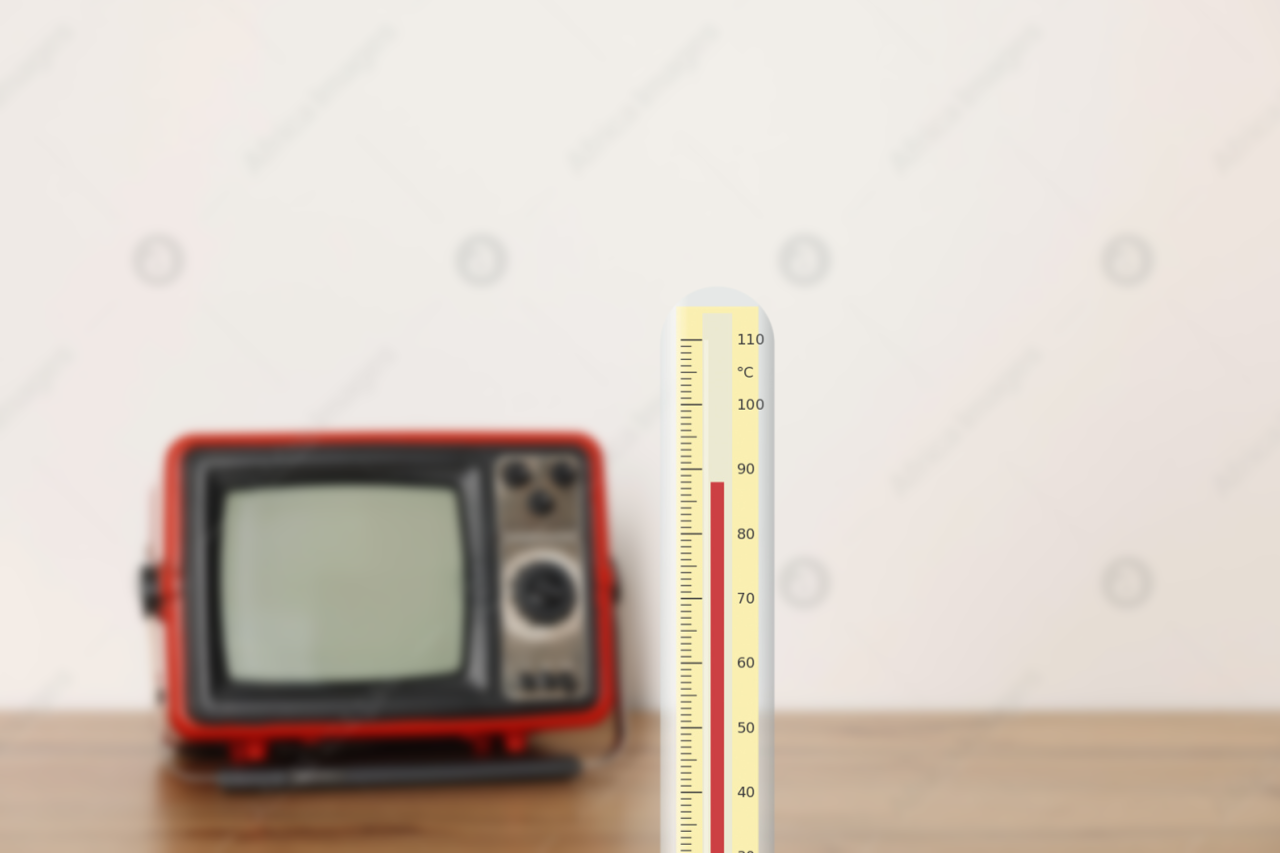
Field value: 88 °C
